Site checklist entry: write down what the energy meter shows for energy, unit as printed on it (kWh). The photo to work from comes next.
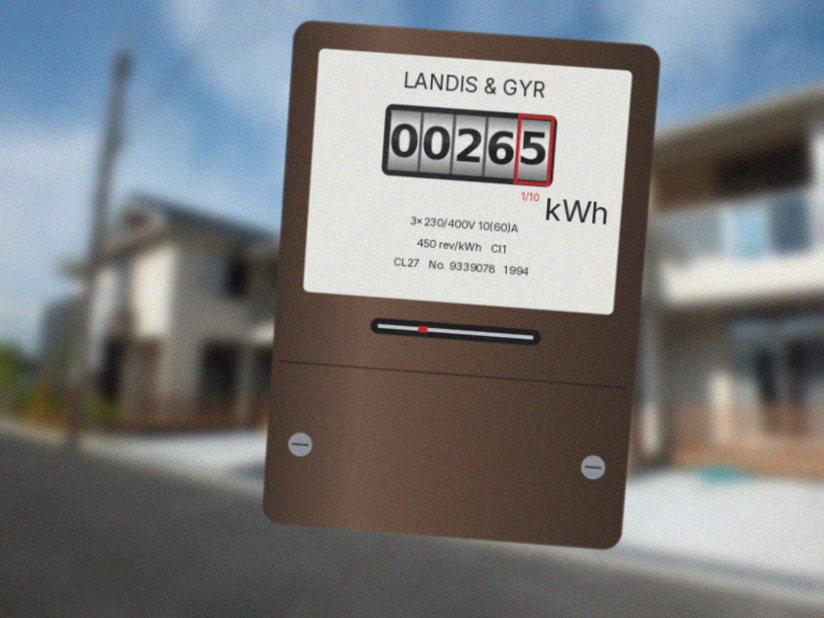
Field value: 26.5 kWh
